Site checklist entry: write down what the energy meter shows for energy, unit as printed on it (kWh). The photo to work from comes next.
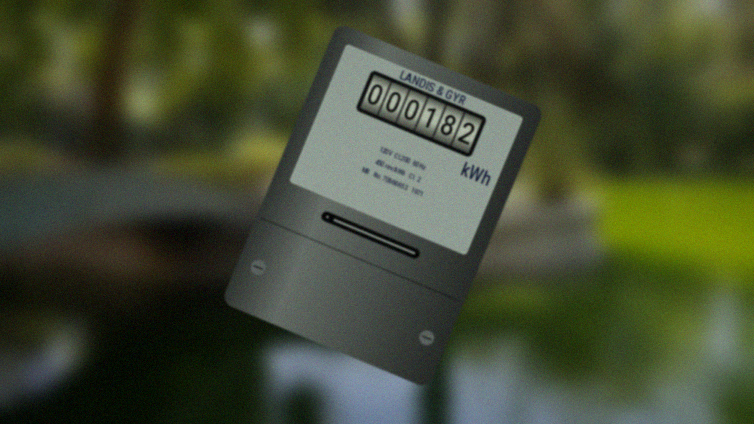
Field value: 182 kWh
